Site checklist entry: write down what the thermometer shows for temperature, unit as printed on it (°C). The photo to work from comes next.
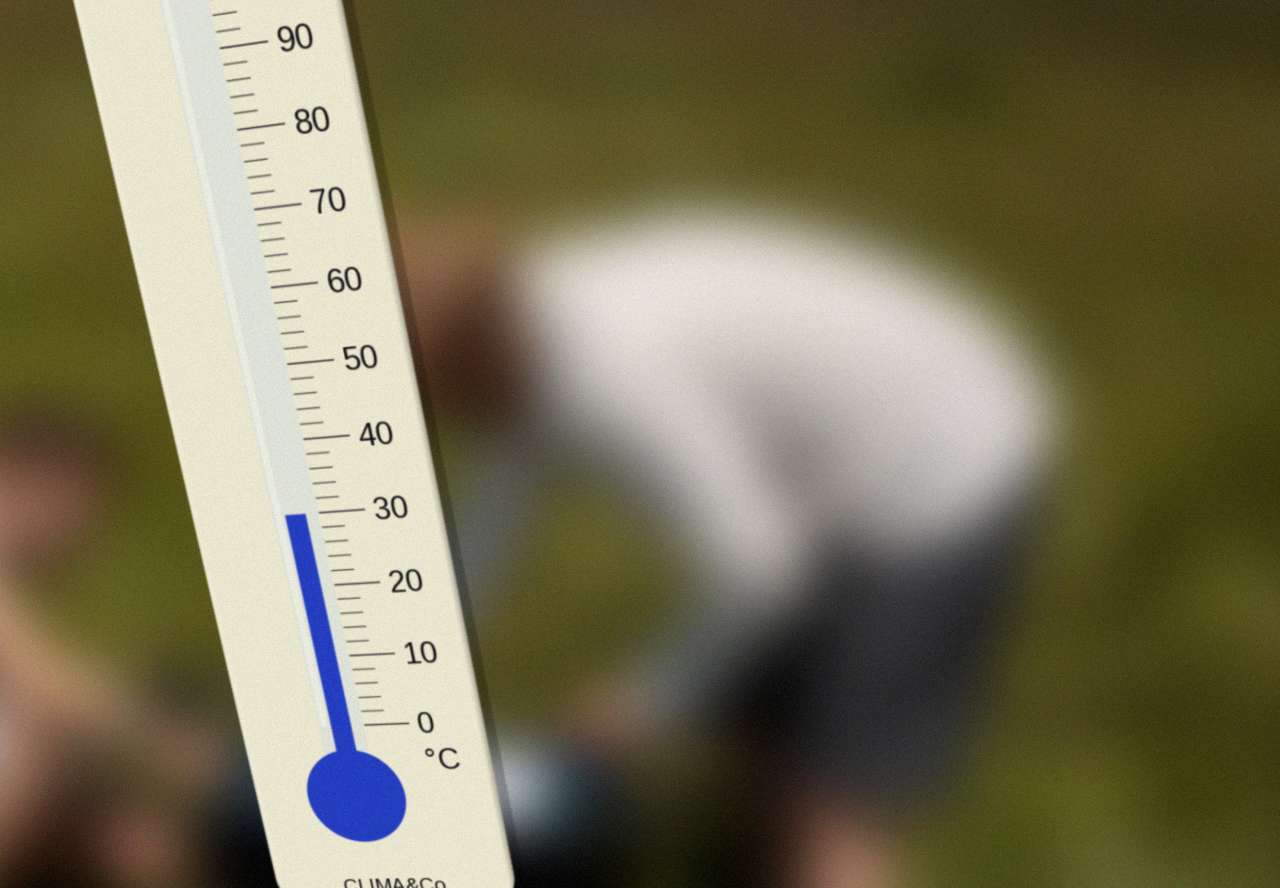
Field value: 30 °C
